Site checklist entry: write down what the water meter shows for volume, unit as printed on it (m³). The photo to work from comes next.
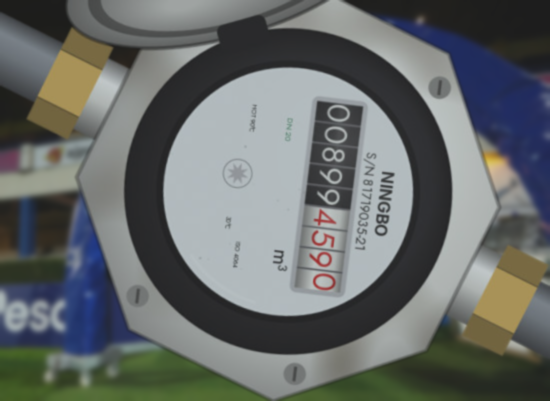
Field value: 899.4590 m³
